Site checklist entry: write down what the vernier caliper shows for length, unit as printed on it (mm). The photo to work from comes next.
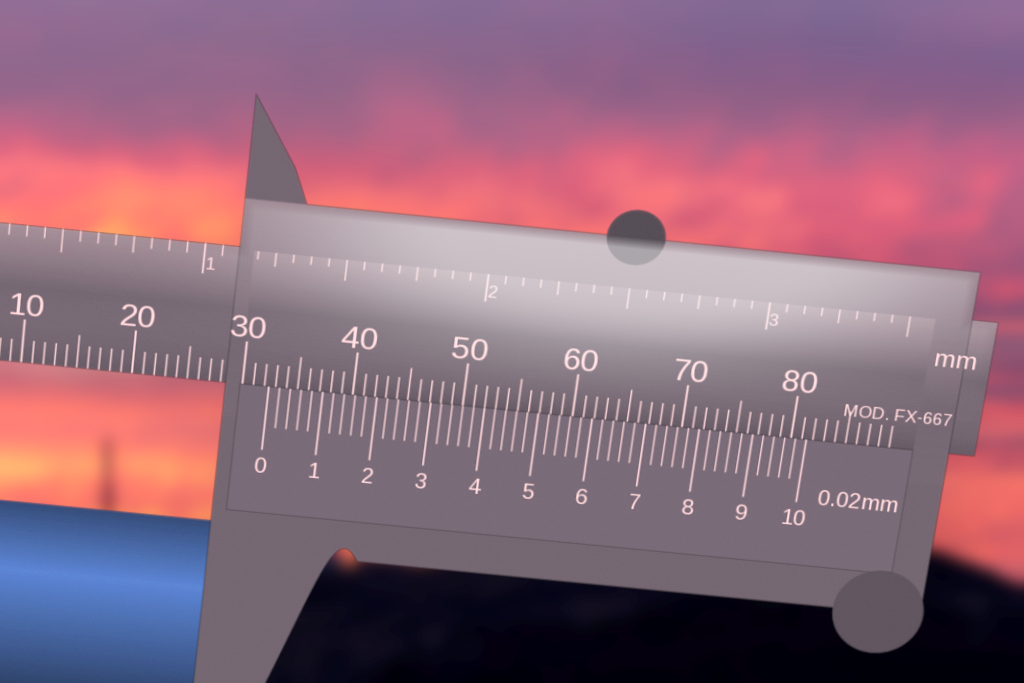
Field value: 32.4 mm
